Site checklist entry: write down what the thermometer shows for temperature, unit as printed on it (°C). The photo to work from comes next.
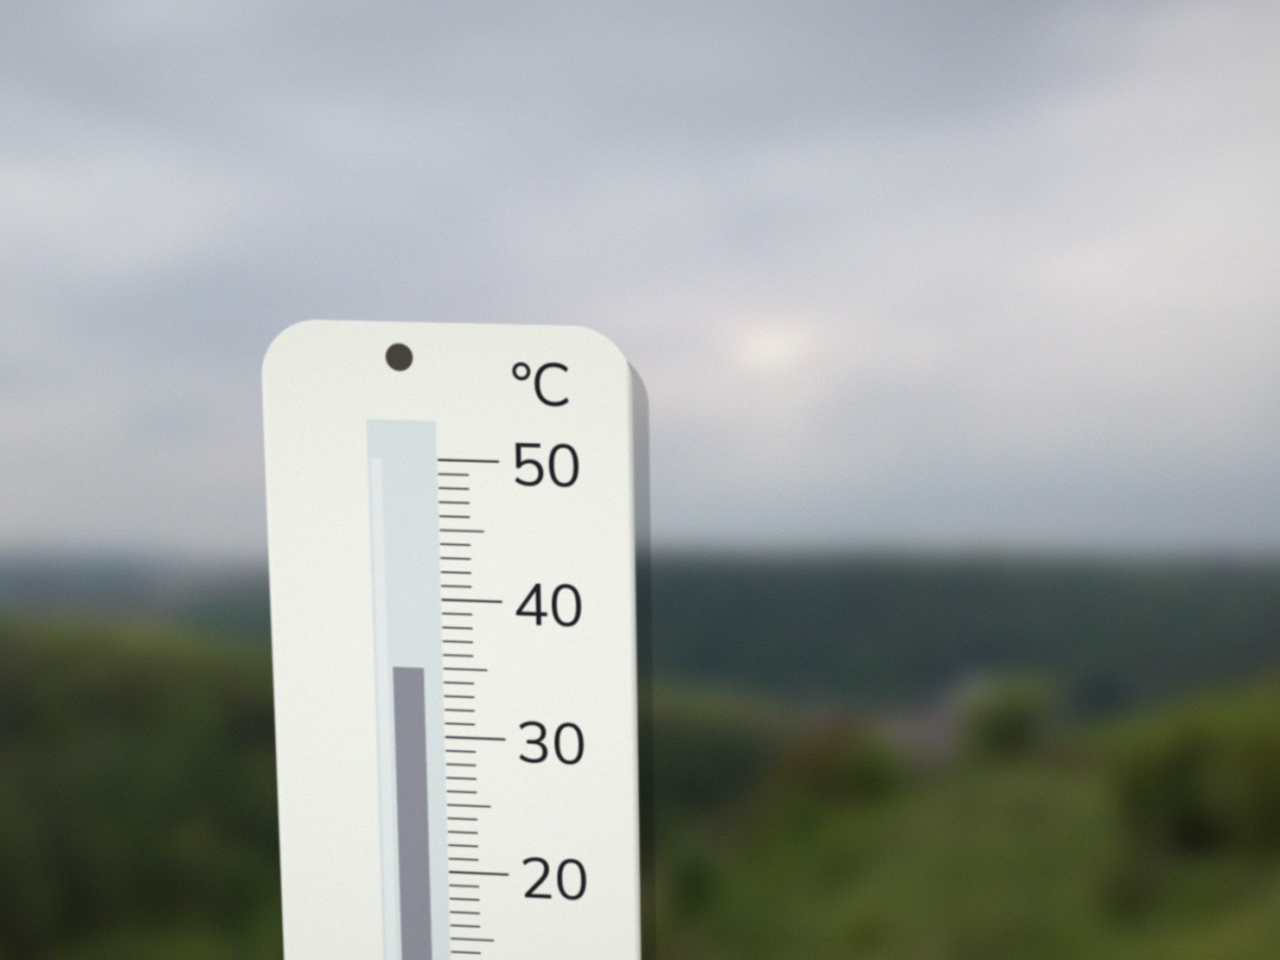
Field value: 35 °C
